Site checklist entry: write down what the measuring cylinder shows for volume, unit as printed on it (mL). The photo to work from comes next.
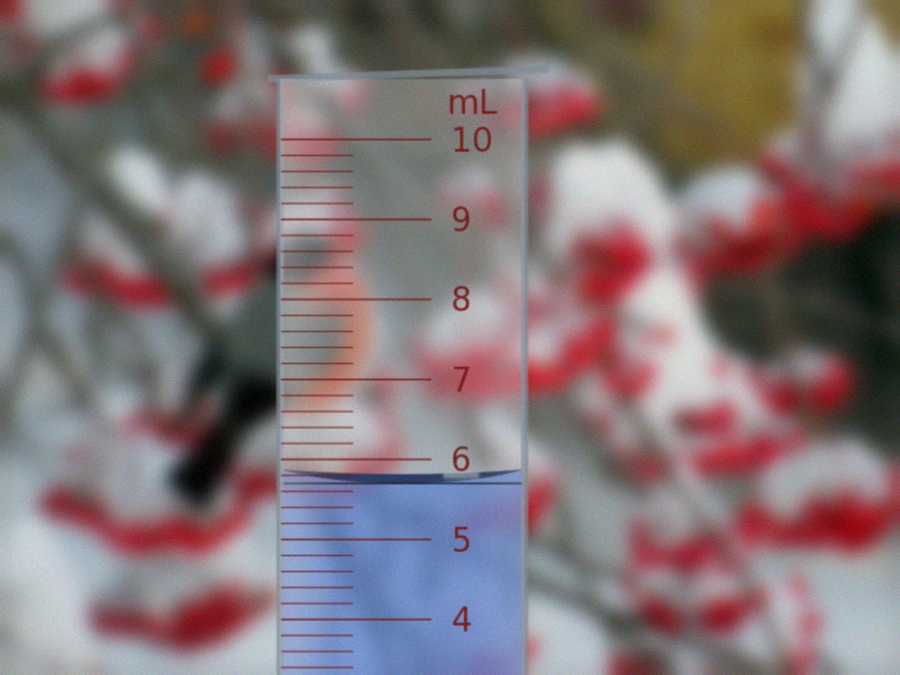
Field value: 5.7 mL
